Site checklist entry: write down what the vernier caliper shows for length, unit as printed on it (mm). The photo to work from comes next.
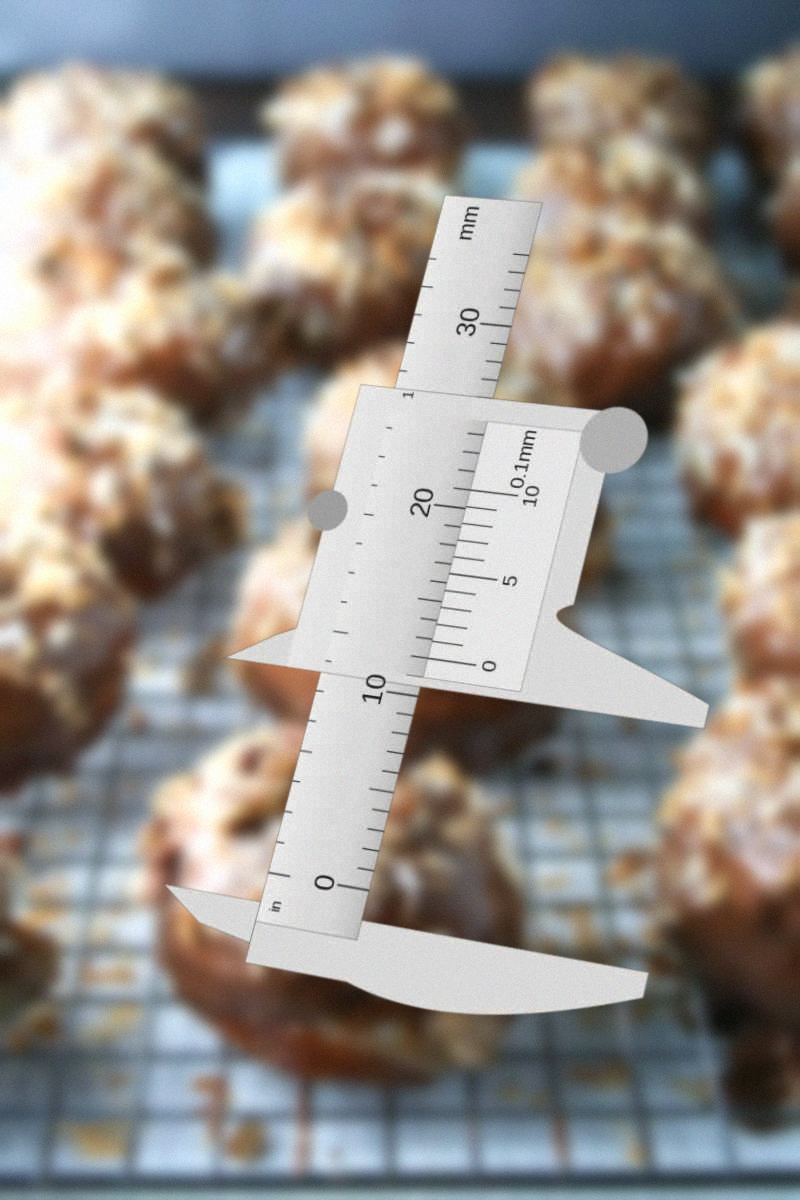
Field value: 12.0 mm
